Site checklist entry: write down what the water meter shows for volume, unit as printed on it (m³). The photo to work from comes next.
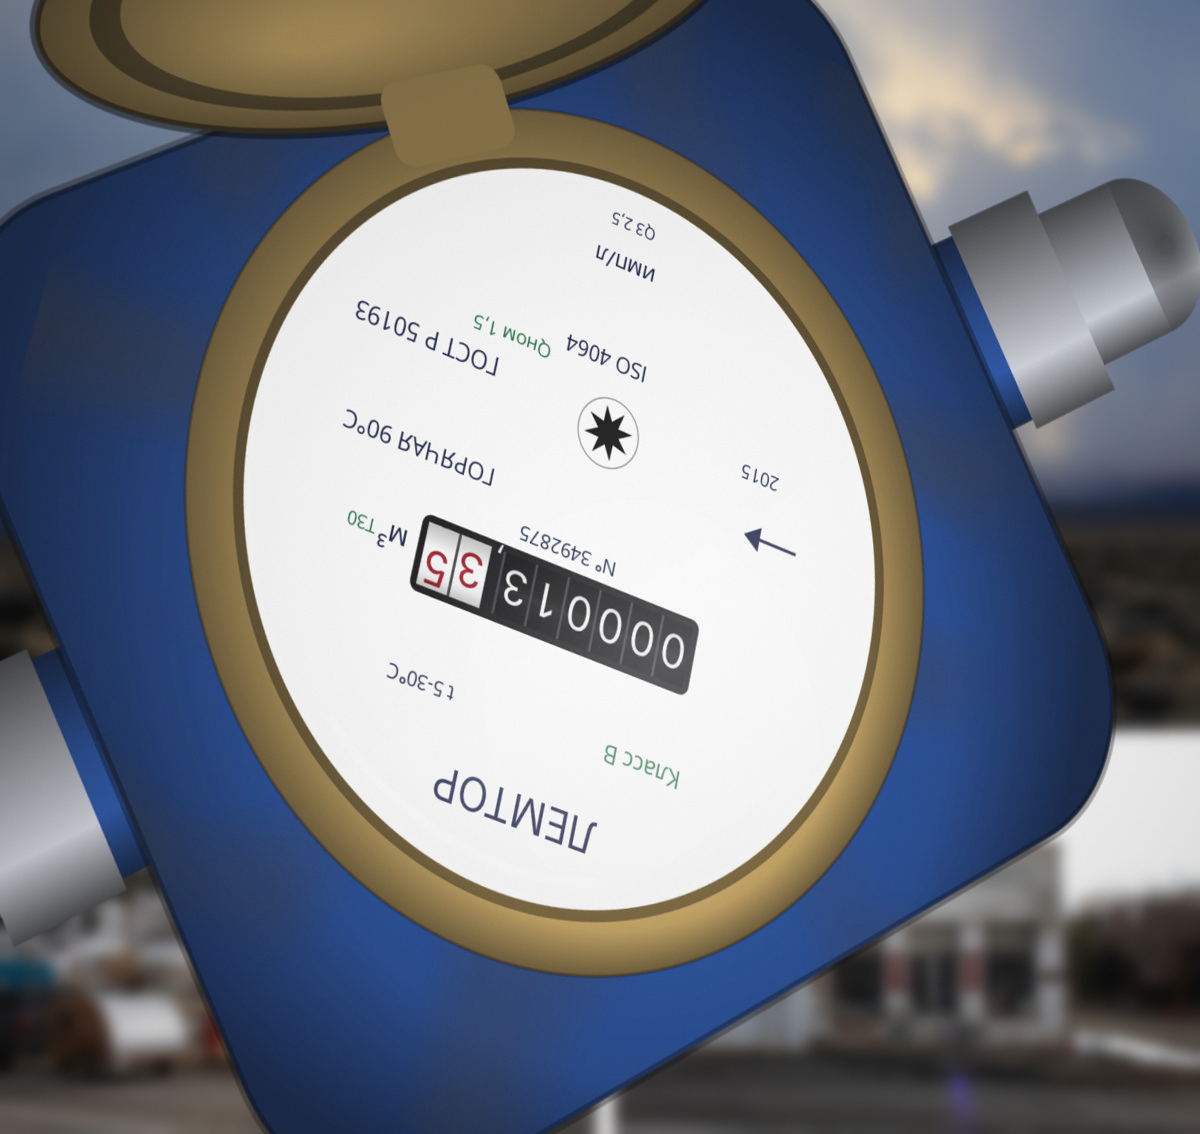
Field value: 13.35 m³
